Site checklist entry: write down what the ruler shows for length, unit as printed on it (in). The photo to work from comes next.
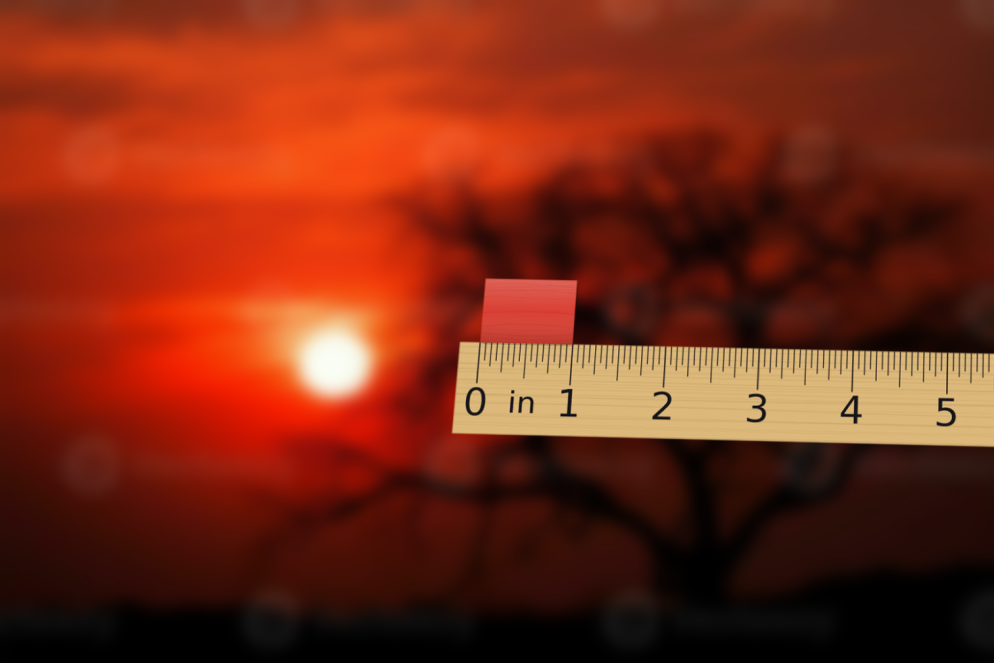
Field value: 1 in
